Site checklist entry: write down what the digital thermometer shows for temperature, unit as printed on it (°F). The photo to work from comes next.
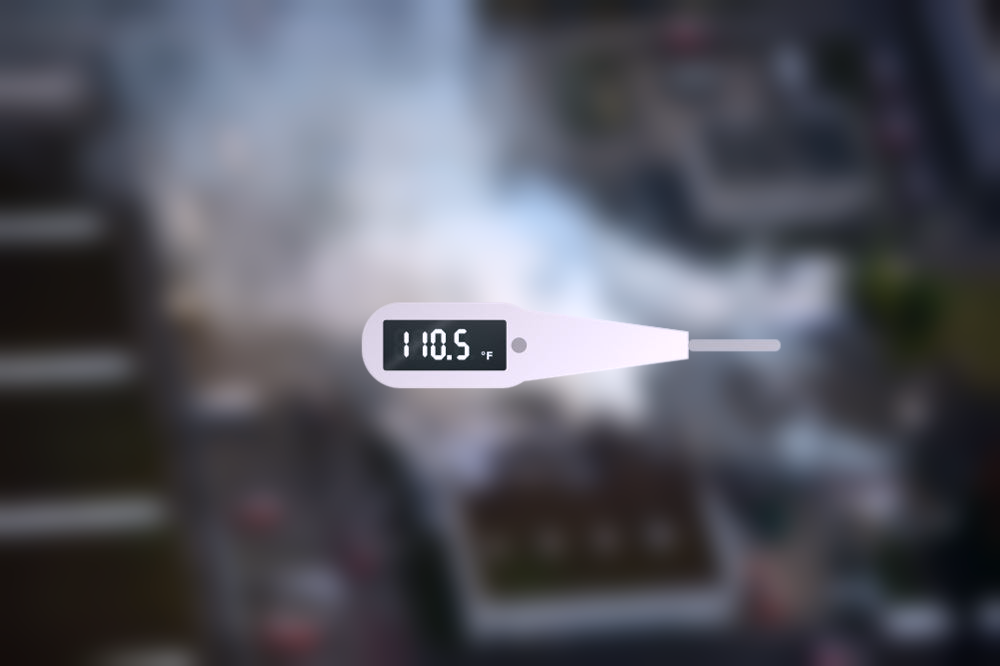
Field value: 110.5 °F
